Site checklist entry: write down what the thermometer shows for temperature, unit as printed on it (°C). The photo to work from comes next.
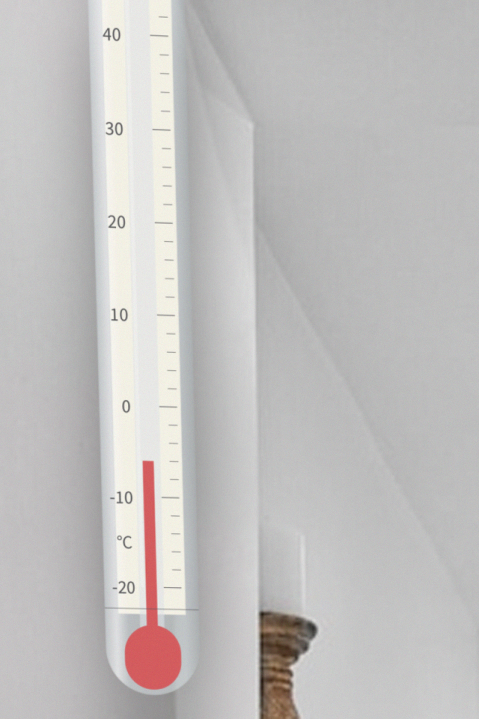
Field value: -6 °C
